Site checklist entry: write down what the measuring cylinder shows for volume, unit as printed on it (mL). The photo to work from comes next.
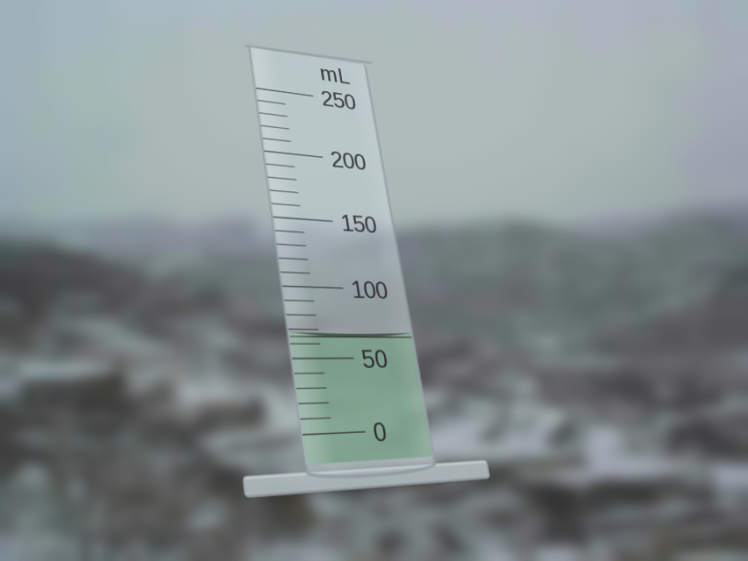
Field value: 65 mL
